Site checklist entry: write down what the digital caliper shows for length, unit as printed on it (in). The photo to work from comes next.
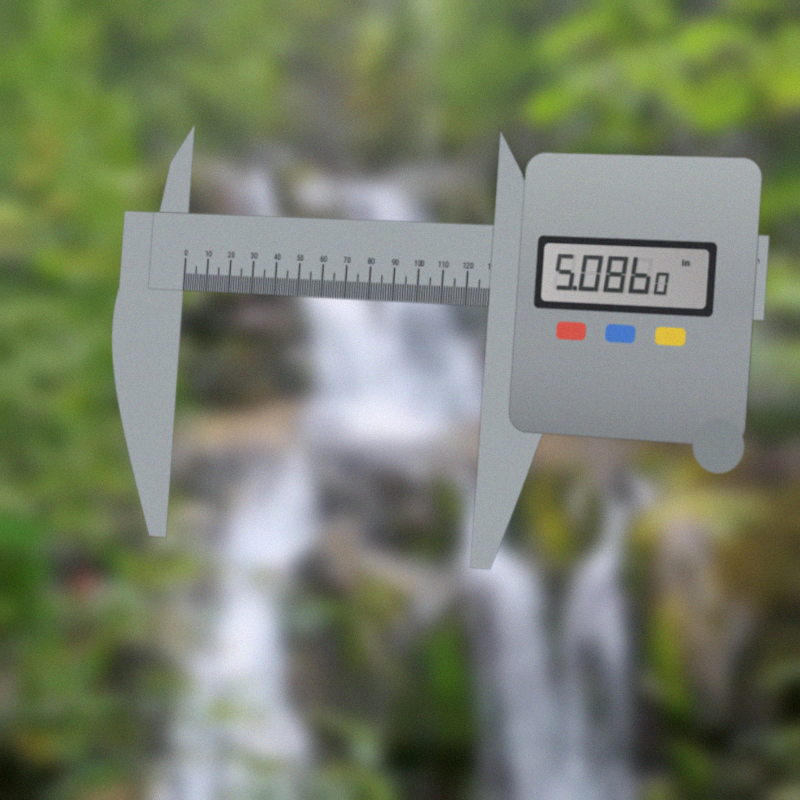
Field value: 5.0860 in
